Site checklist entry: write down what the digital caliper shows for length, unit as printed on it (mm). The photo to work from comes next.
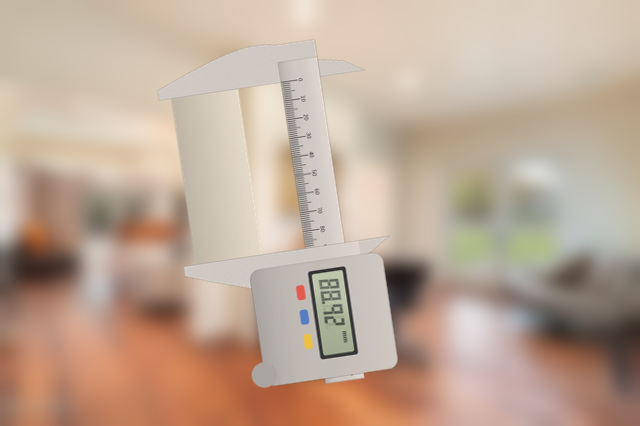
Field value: 88.92 mm
